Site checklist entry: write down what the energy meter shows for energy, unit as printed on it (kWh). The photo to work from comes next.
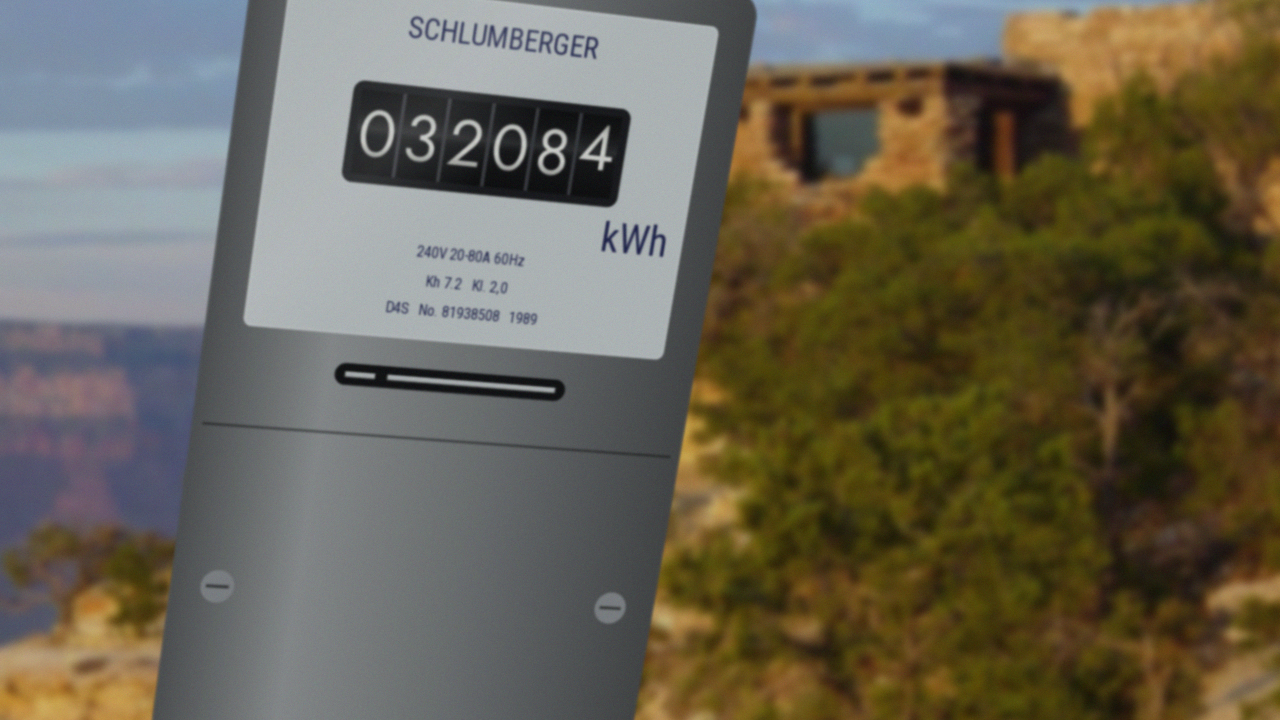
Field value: 32084 kWh
